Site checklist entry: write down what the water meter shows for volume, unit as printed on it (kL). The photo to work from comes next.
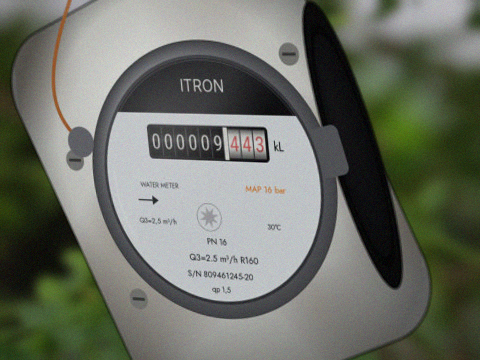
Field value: 9.443 kL
